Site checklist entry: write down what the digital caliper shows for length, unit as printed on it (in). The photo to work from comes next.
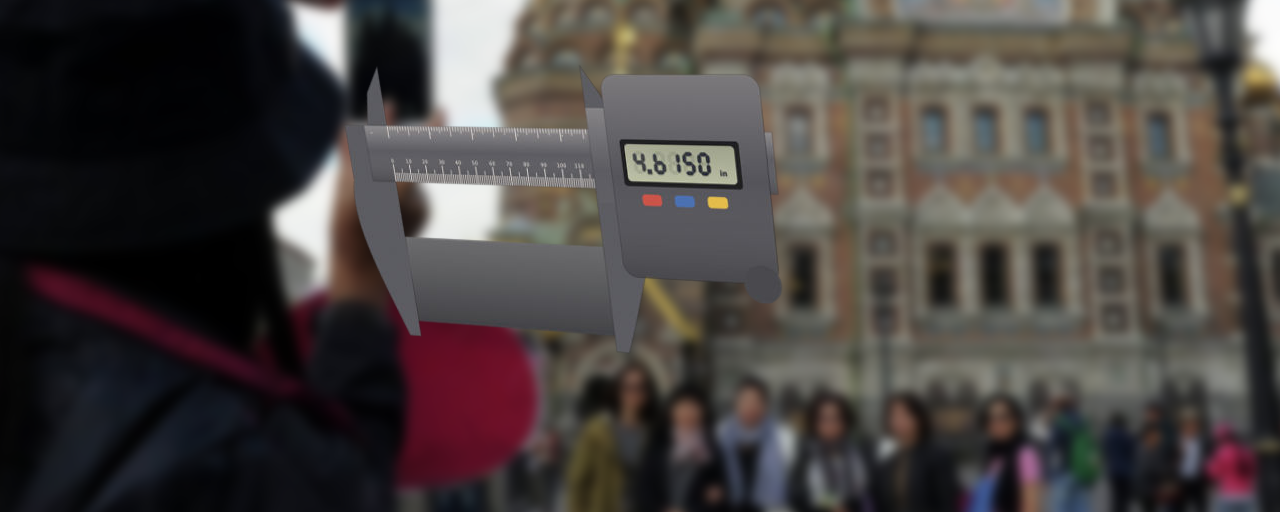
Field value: 4.6150 in
